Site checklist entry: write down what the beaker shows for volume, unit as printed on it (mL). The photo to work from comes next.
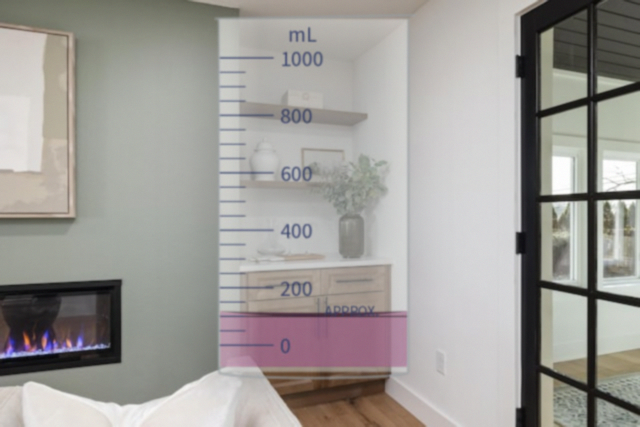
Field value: 100 mL
